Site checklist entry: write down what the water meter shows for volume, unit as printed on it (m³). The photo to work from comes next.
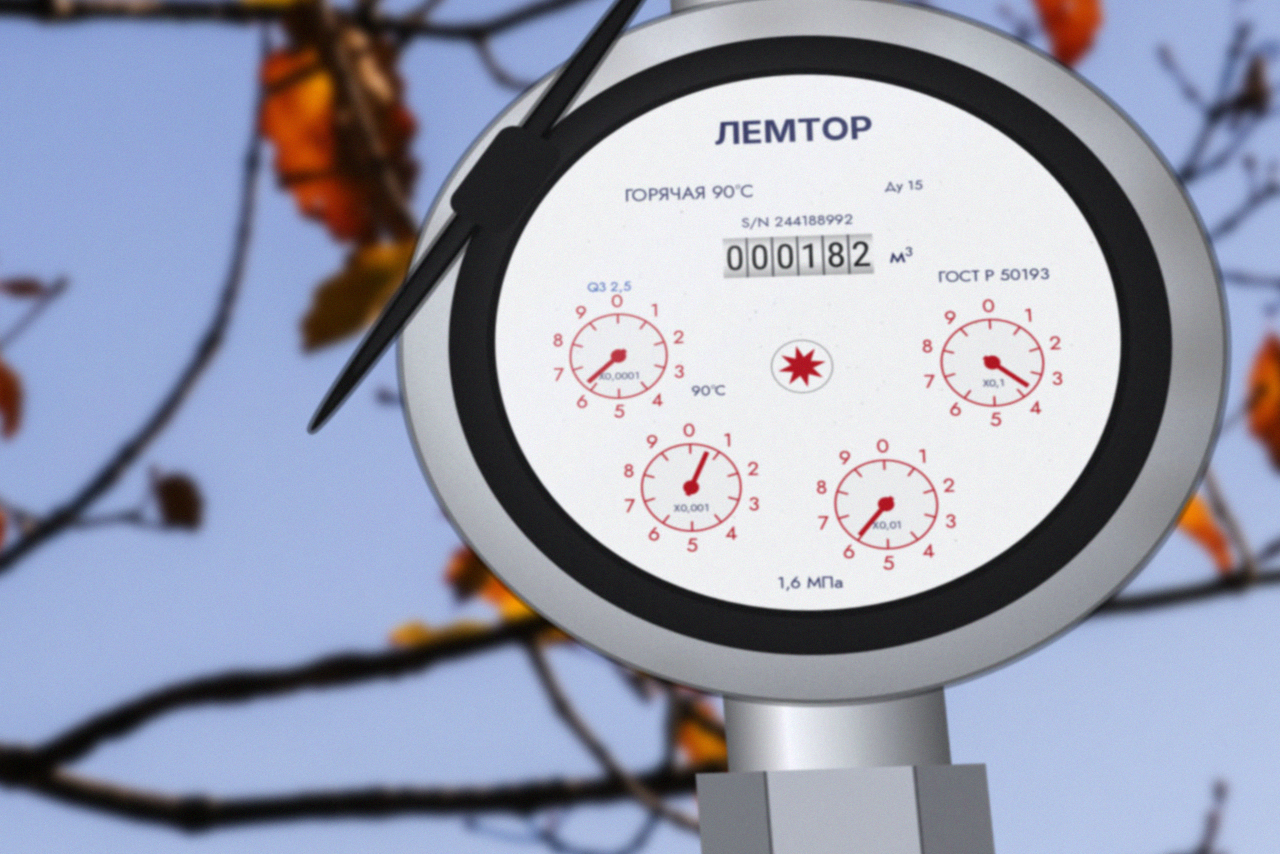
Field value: 182.3606 m³
